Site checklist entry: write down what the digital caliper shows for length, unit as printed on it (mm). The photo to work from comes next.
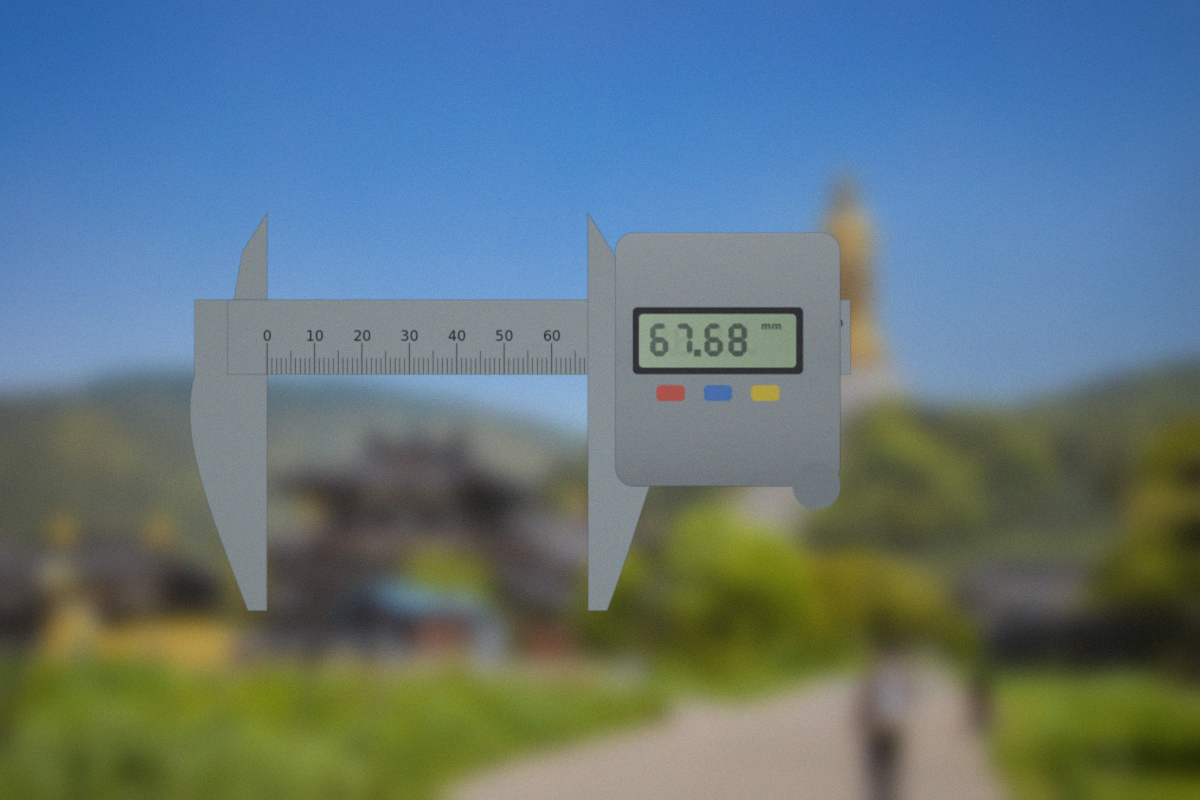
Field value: 67.68 mm
